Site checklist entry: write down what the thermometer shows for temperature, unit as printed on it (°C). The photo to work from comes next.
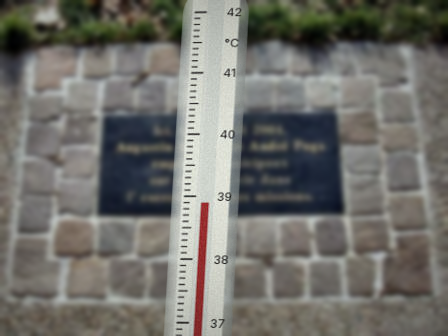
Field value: 38.9 °C
